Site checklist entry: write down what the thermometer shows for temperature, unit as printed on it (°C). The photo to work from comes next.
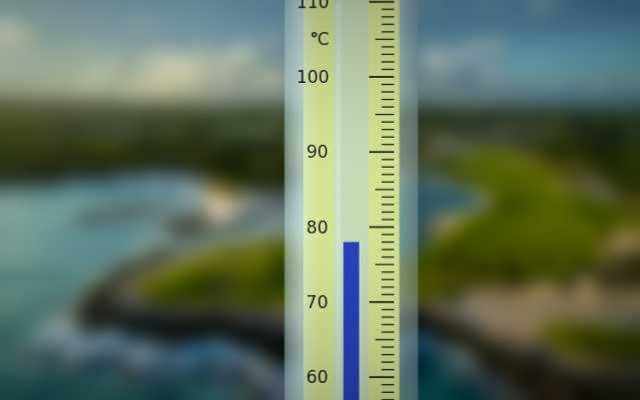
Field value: 78 °C
